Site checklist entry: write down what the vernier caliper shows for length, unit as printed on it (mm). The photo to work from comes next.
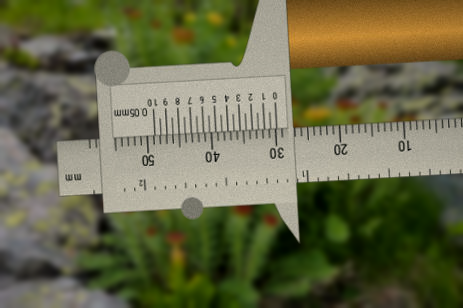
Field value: 29.8 mm
